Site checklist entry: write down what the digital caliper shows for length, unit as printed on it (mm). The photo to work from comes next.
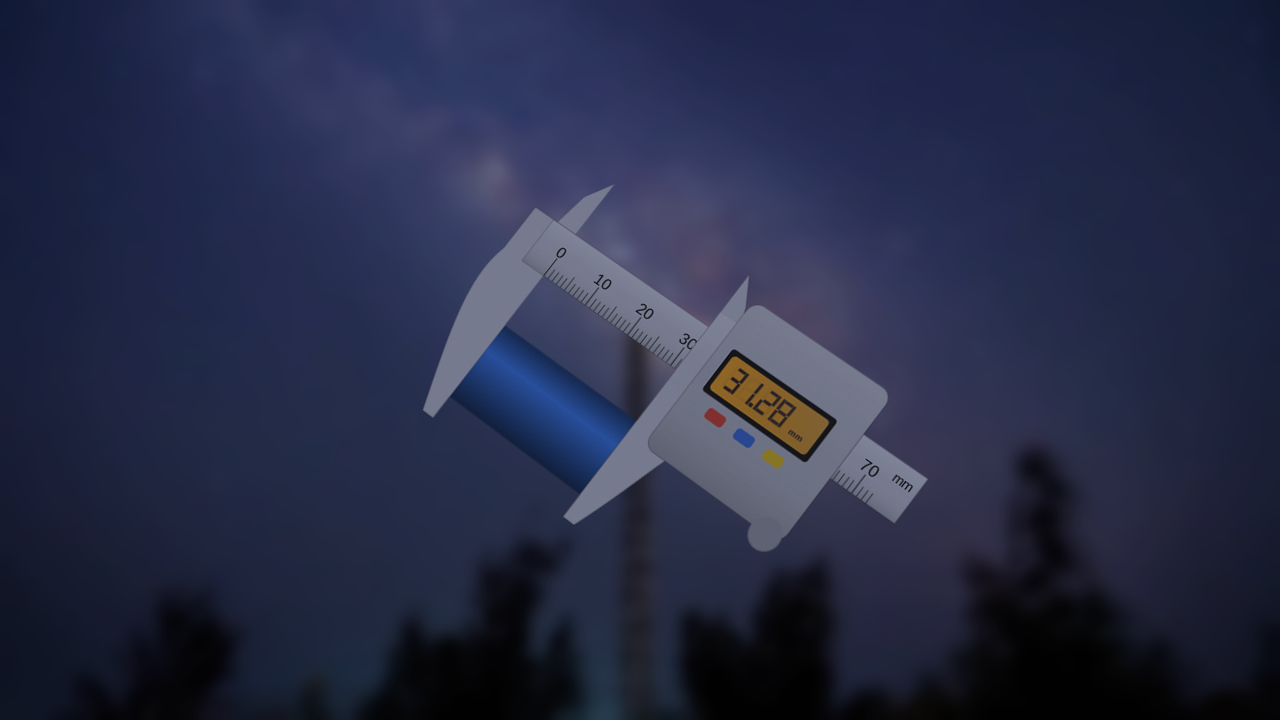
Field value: 31.28 mm
